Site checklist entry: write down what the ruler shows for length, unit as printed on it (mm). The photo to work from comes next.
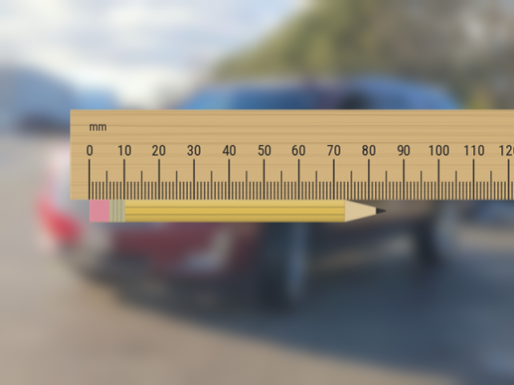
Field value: 85 mm
